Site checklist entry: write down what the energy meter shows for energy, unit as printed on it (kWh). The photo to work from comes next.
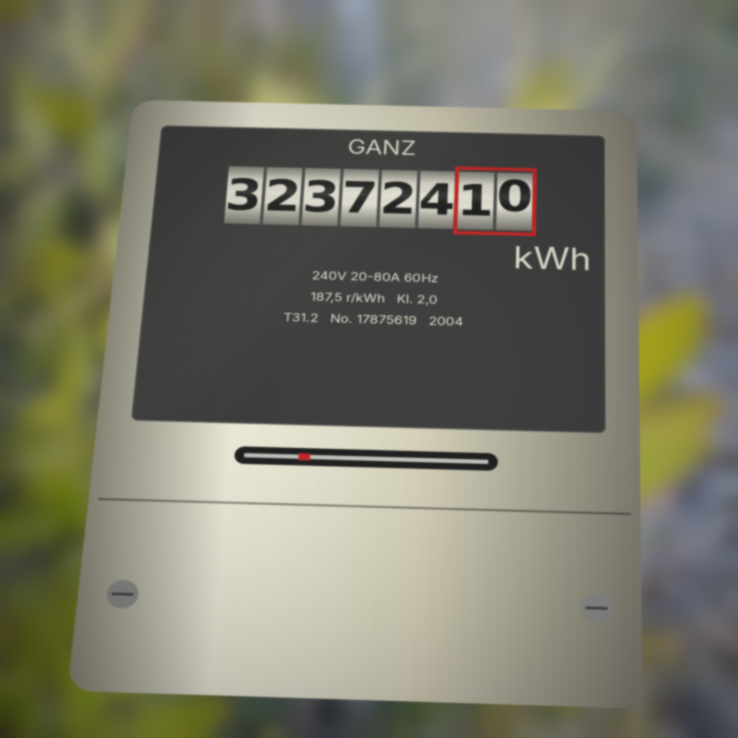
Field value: 323724.10 kWh
